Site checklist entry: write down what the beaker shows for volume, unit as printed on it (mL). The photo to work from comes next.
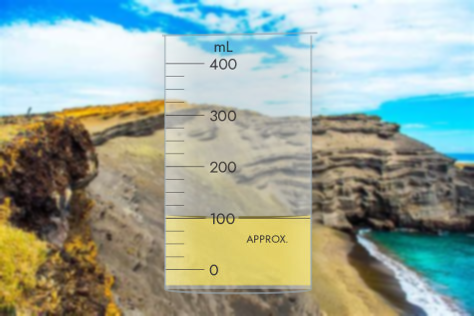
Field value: 100 mL
